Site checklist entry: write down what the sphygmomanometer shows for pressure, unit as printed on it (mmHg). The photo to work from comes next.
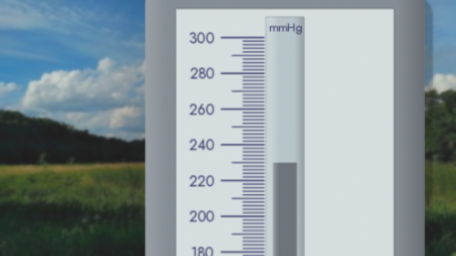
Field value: 230 mmHg
